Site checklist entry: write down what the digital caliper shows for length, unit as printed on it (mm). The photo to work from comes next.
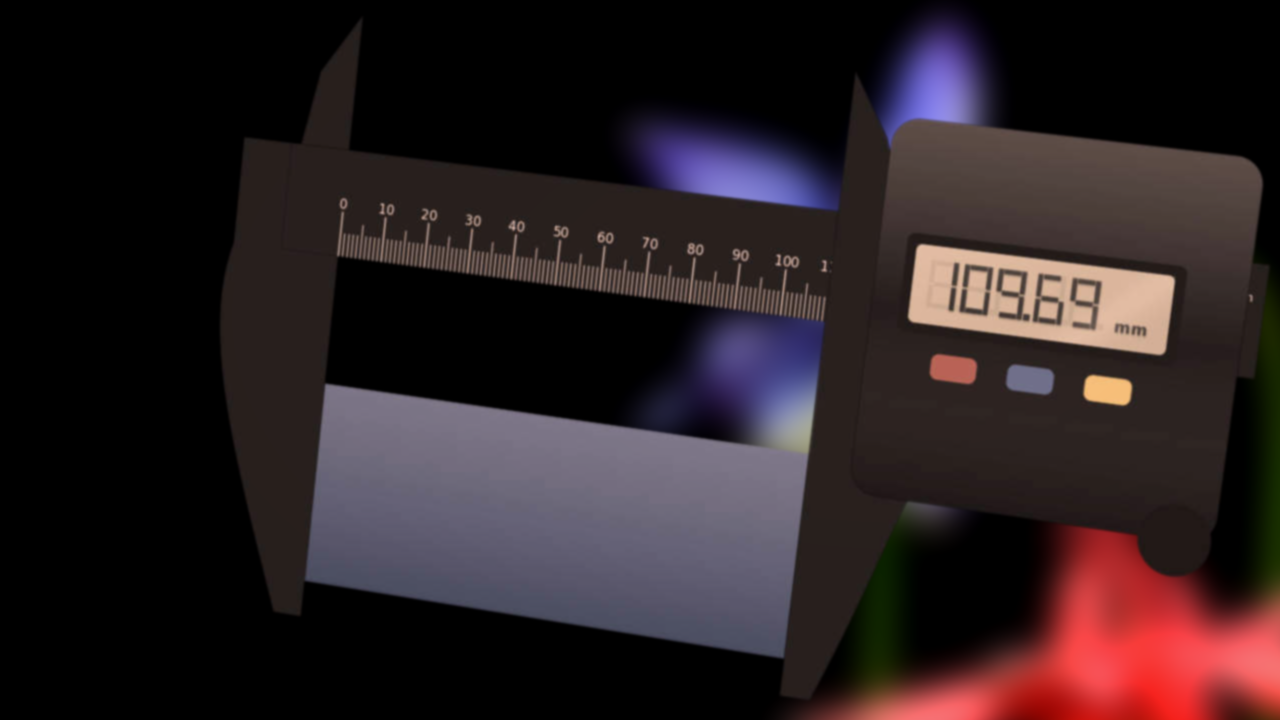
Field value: 109.69 mm
